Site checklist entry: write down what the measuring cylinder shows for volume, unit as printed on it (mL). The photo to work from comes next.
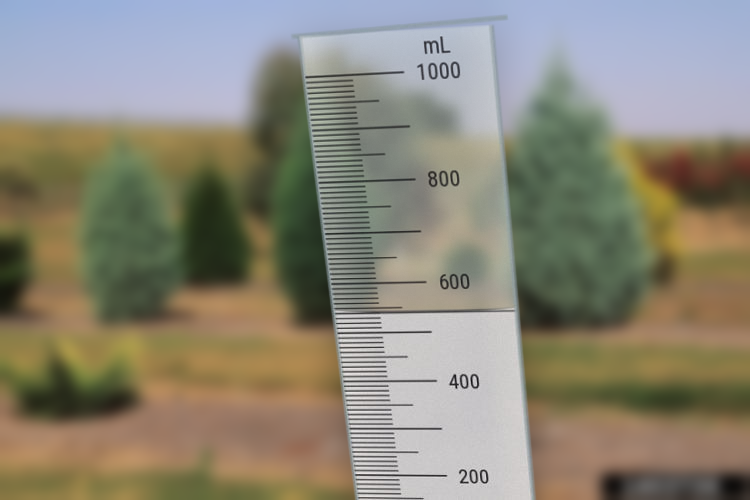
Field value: 540 mL
